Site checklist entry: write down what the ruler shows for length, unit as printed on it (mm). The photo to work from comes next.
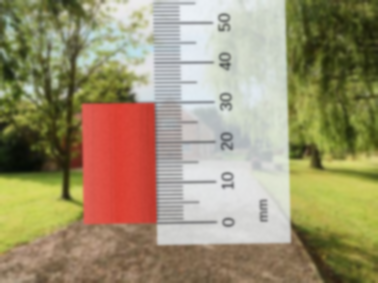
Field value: 30 mm
